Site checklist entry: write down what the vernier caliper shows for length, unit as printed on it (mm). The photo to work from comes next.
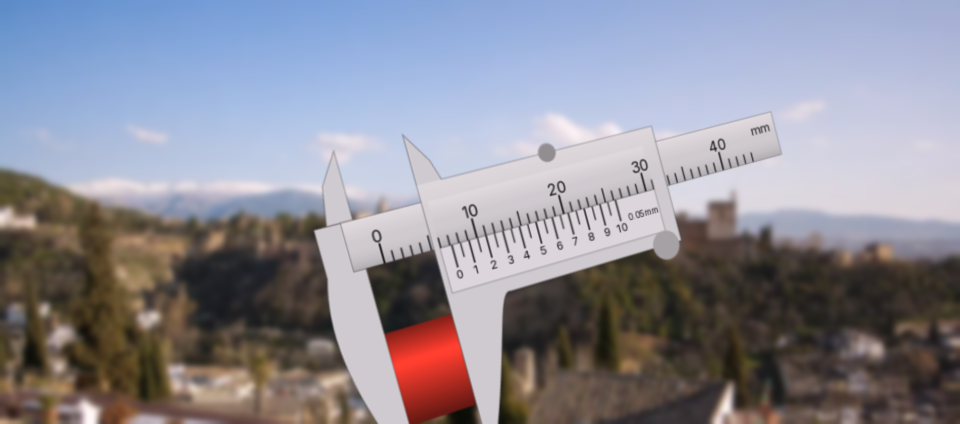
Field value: 7.2 mm
